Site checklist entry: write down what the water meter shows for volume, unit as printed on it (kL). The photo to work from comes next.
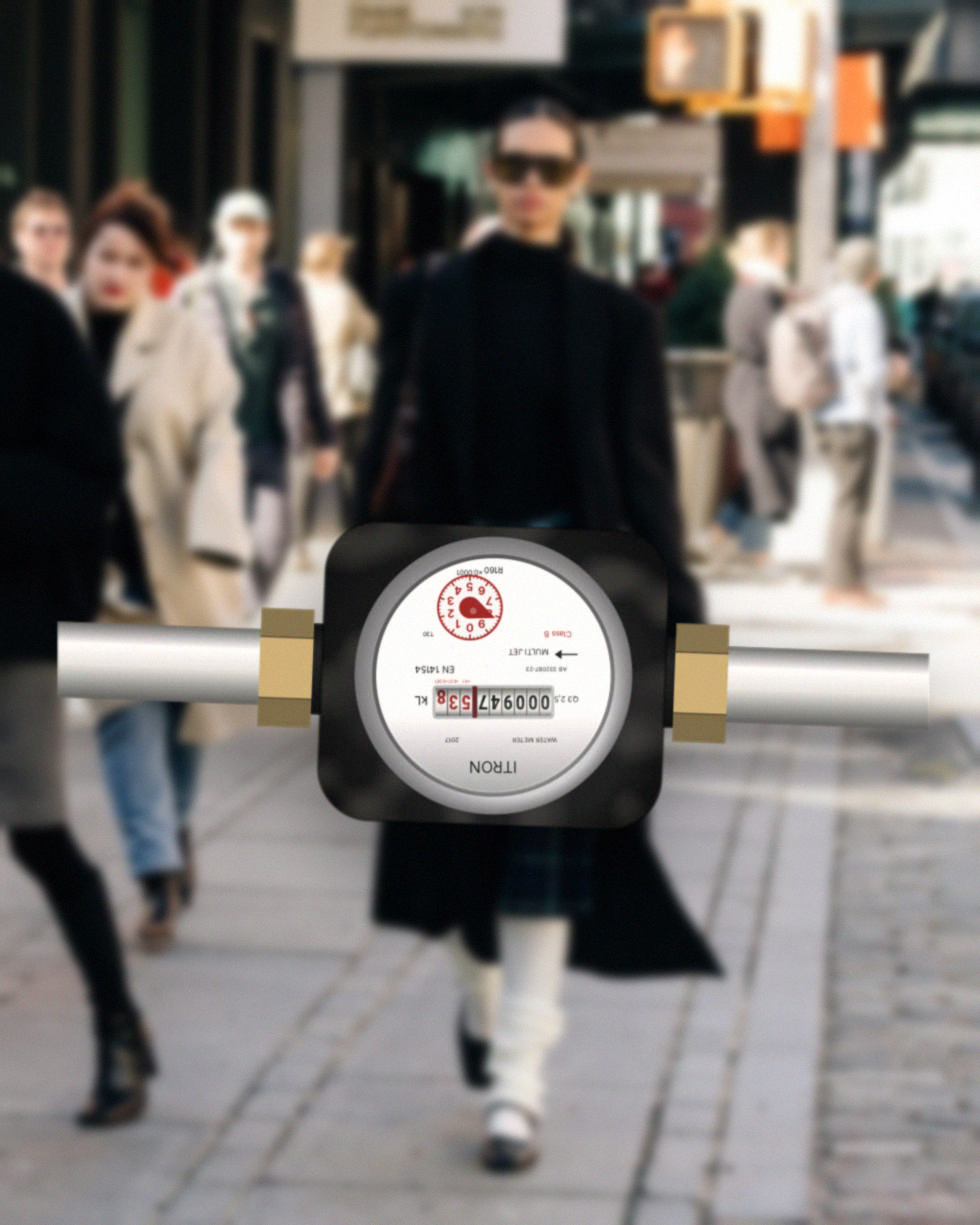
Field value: 947.5378 kL
